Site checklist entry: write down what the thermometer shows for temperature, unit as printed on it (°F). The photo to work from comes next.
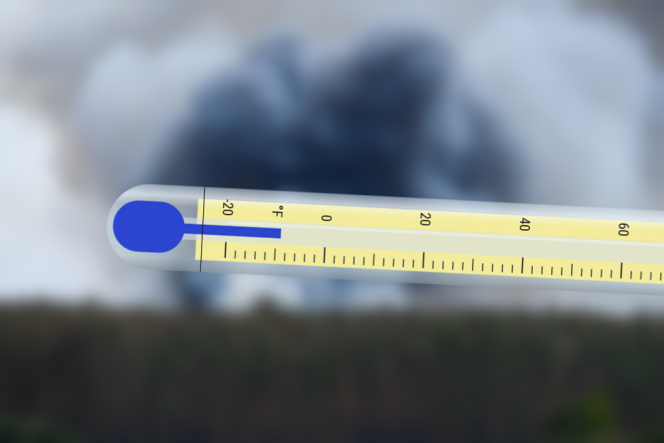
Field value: -9 °F
